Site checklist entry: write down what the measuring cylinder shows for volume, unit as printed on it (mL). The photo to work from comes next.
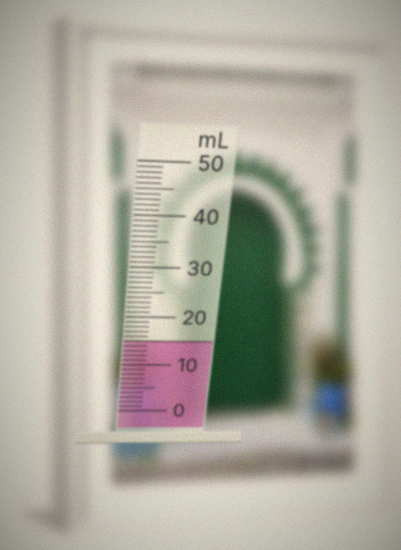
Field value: 15 mL
